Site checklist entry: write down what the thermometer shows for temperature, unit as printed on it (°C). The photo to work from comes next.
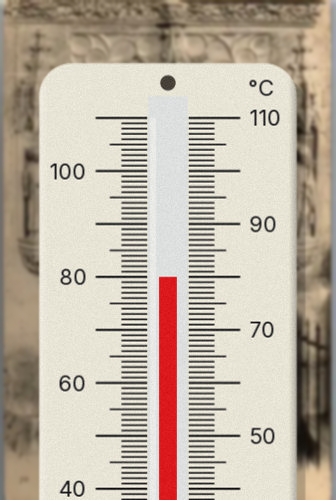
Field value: 80 °C
